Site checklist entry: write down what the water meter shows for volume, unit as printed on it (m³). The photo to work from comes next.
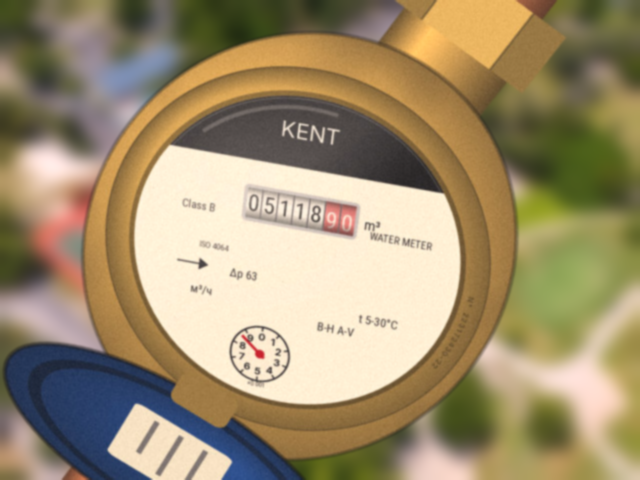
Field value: 5118.898 m³
